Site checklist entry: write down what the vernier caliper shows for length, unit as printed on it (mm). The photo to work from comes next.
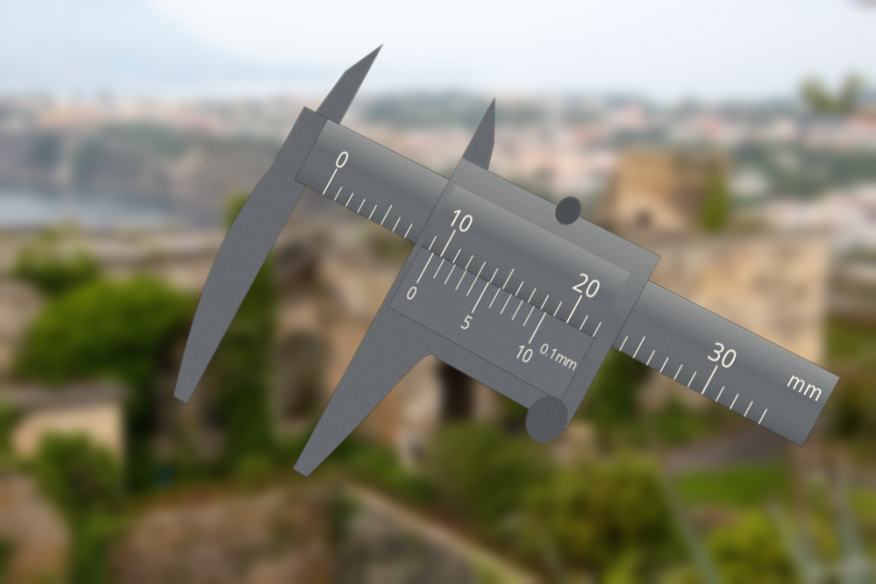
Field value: 9.4 mm
